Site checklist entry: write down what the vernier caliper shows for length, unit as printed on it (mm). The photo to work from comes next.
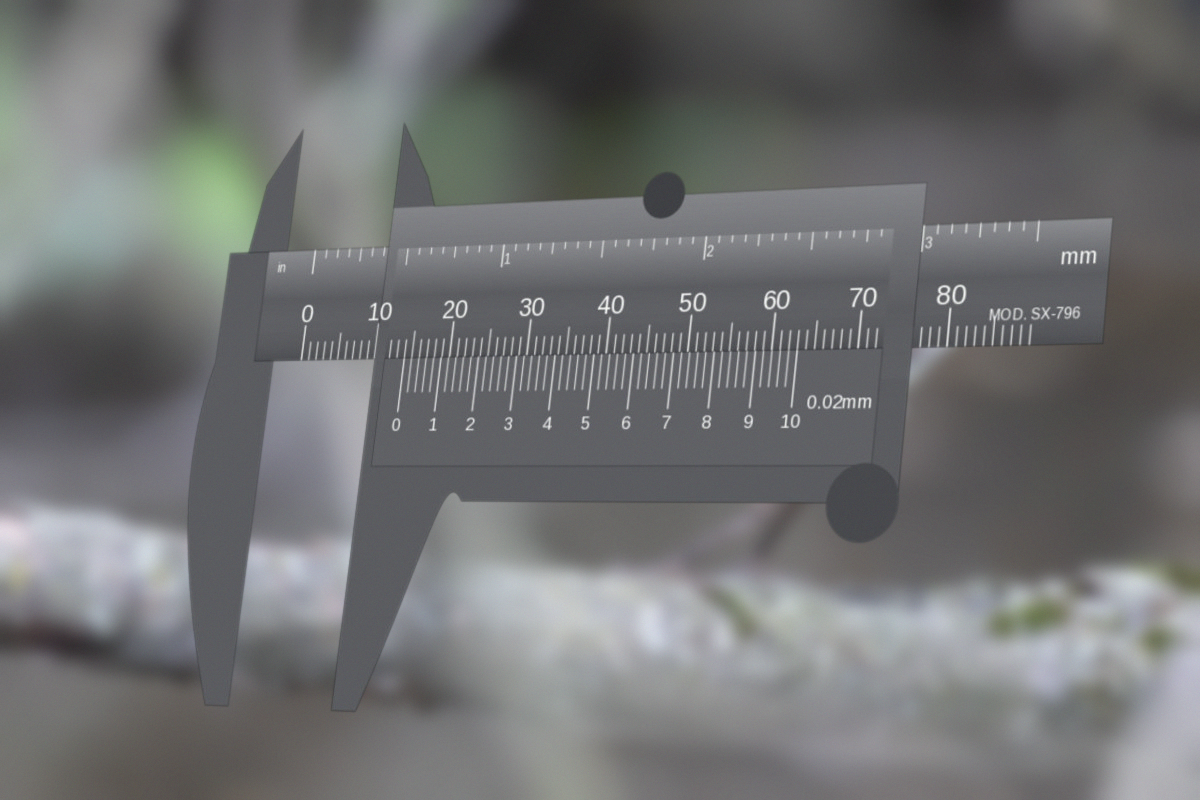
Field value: 14.0 mm
